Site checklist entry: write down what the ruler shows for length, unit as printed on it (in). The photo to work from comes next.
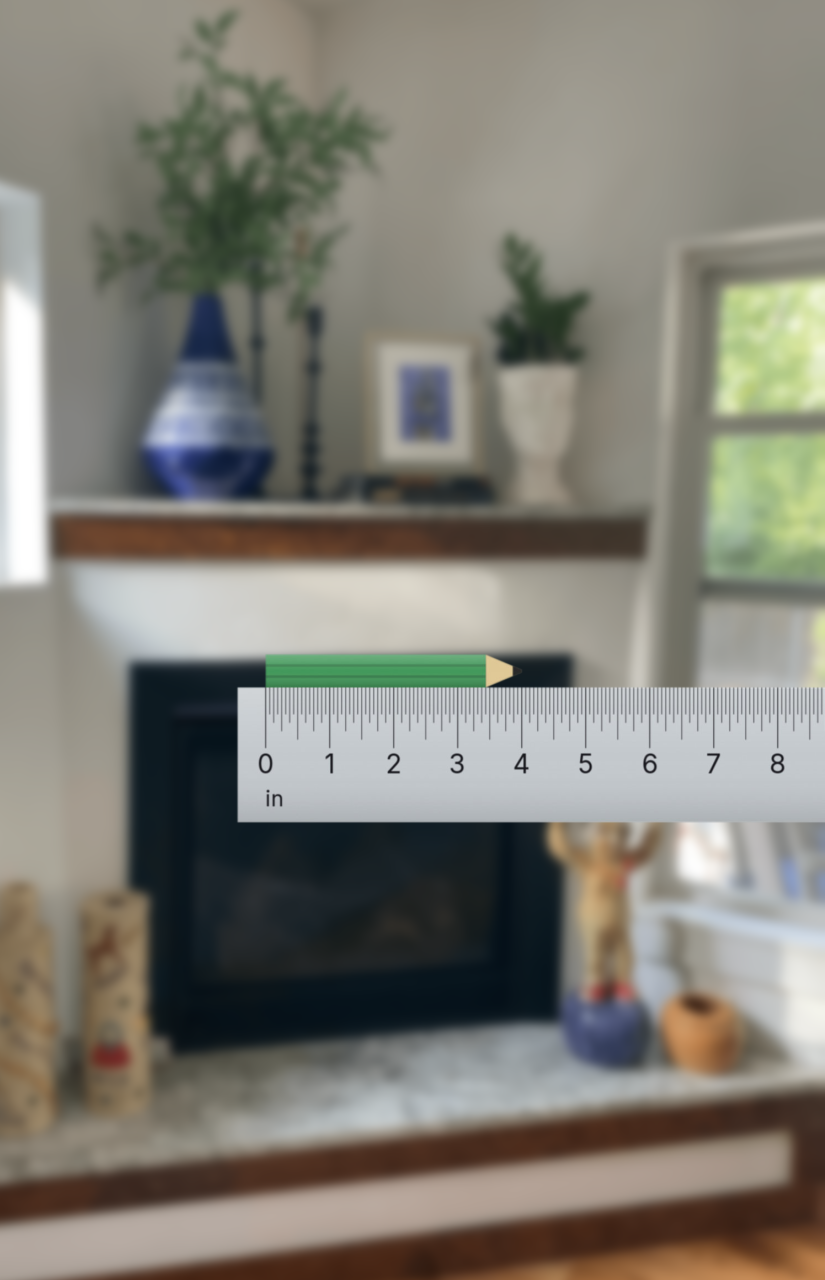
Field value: 4 in
